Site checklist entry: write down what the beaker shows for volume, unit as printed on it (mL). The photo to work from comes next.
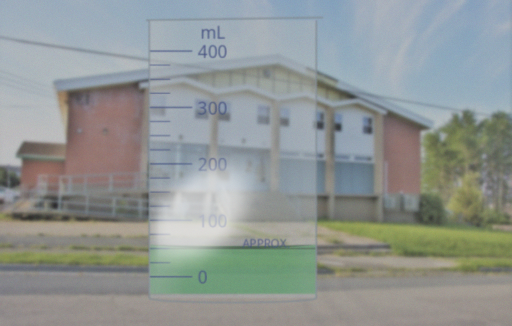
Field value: 50 mL
